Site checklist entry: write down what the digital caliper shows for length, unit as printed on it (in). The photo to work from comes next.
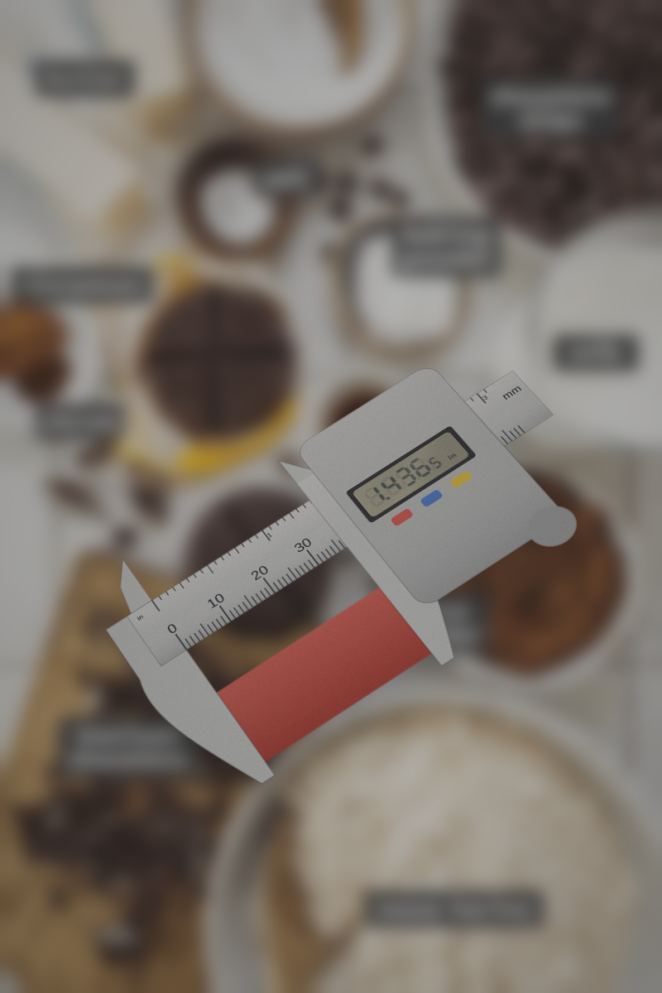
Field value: 1.4365 in
